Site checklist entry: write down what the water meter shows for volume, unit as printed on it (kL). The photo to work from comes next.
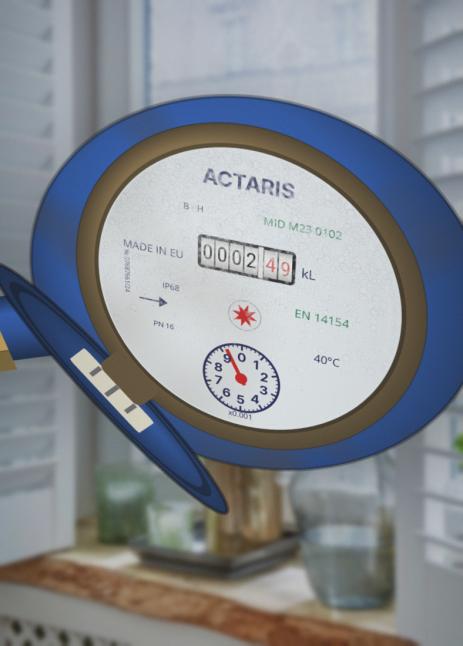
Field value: 2.489 kL
